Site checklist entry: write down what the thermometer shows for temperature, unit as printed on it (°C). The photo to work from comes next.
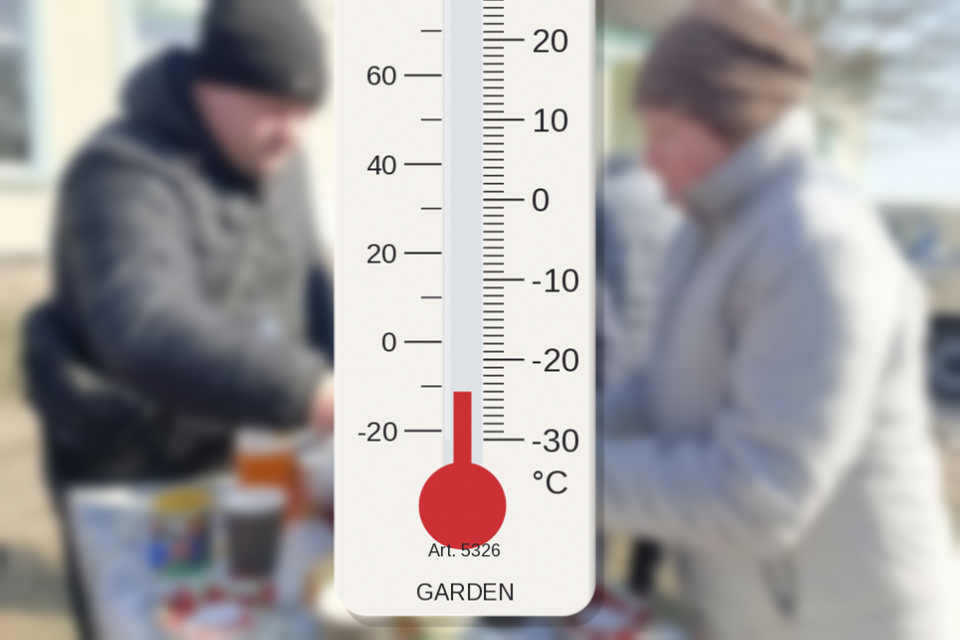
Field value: -24 °C
